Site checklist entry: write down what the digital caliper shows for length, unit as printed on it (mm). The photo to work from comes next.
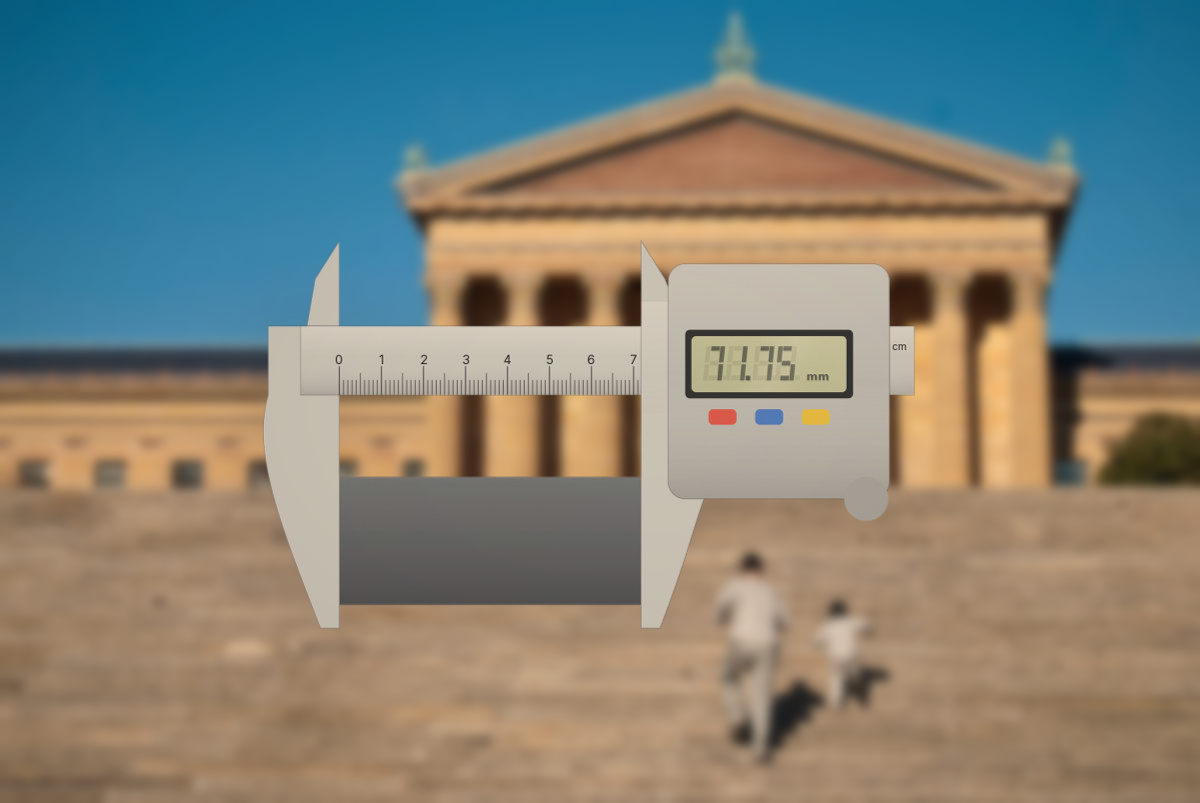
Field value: 71.75 mm
